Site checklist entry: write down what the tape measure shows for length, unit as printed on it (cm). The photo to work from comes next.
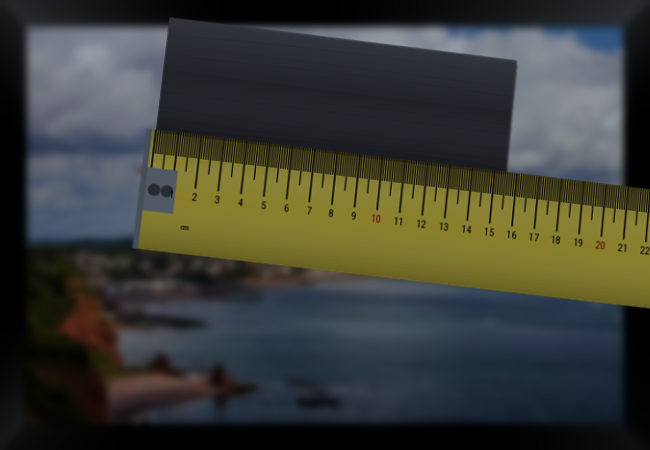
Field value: 15.5 cm
